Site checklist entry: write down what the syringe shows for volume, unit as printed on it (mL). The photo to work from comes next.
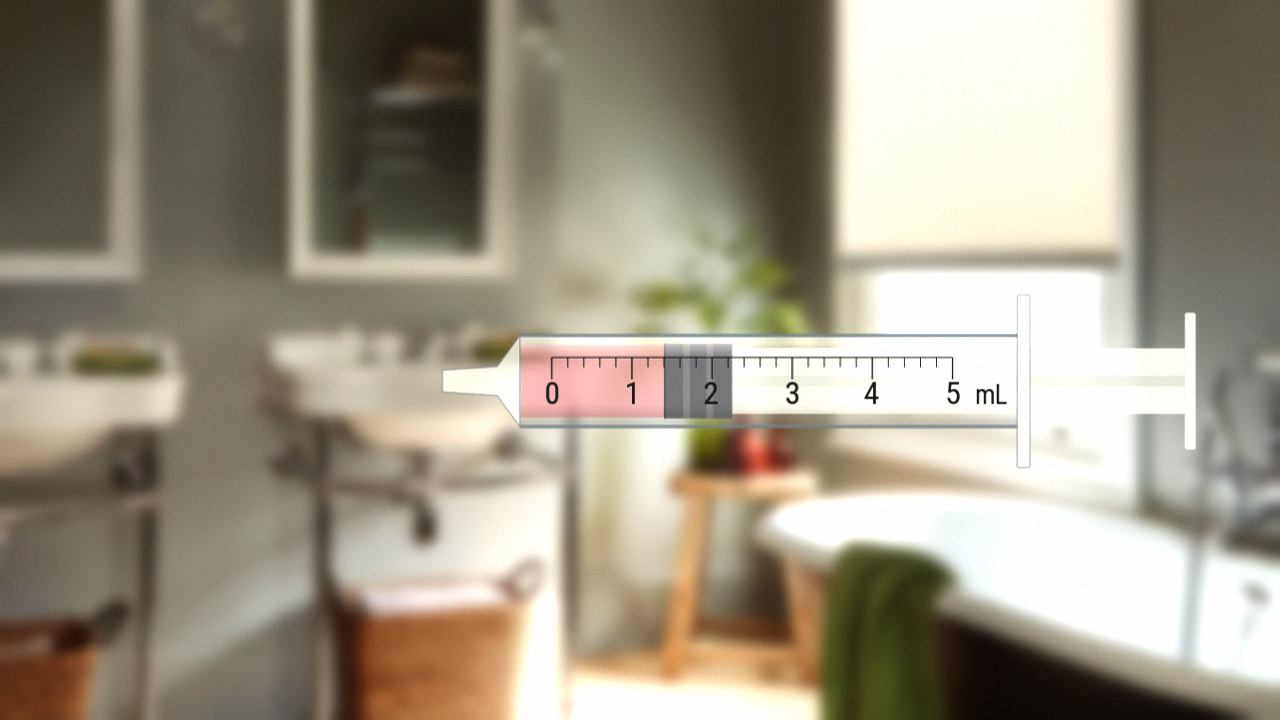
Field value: 1.4 mL
